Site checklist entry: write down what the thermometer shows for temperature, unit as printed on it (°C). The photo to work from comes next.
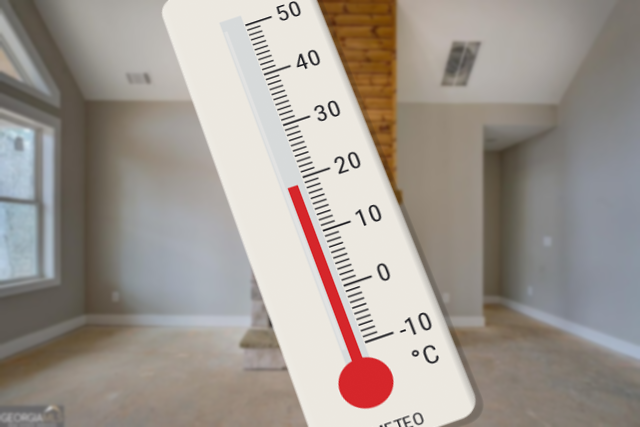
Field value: 19 °C
